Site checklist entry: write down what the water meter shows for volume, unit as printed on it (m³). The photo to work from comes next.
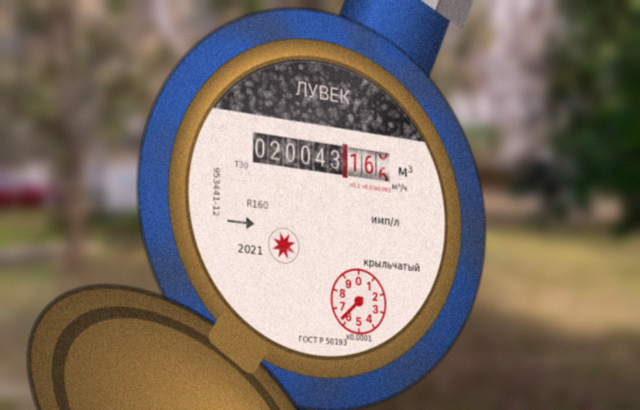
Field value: 20043.1656 m³
